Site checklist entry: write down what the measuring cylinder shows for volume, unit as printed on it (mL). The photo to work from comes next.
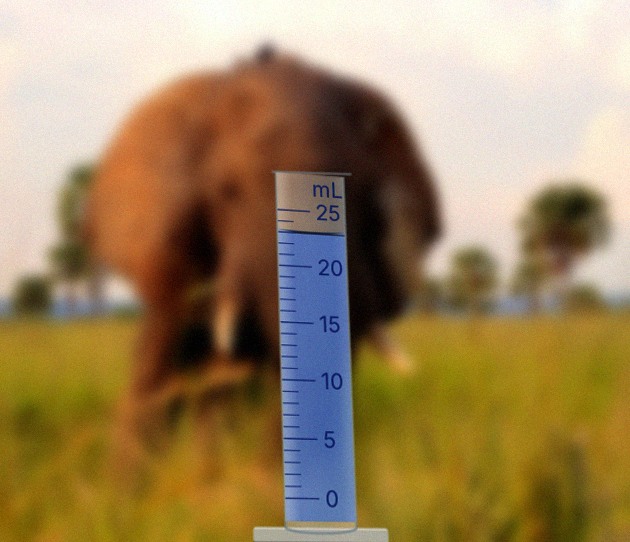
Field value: 23 mL
